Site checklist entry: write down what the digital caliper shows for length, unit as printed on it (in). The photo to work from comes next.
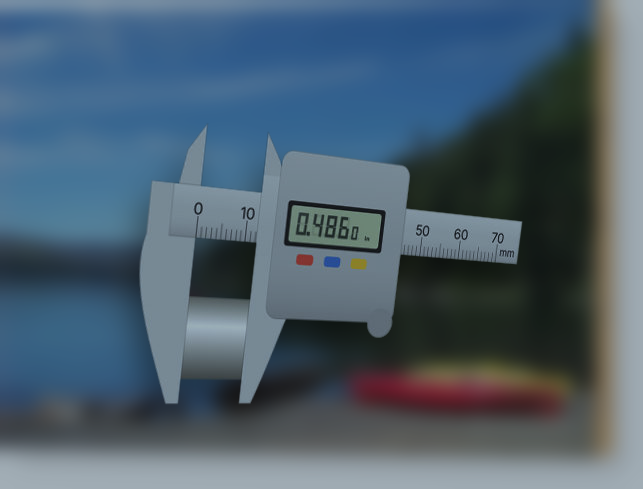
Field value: 0.4860 in
